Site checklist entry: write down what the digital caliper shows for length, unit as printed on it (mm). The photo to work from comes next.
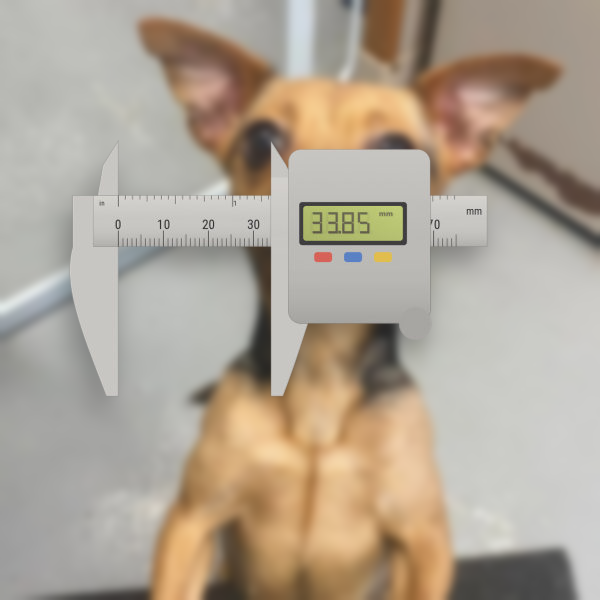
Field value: 33.85 mm
